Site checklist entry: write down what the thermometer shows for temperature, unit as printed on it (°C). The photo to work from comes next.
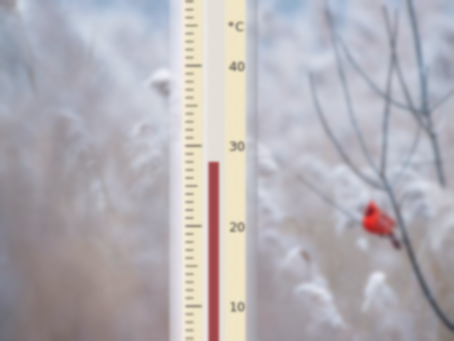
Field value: 28 °C
